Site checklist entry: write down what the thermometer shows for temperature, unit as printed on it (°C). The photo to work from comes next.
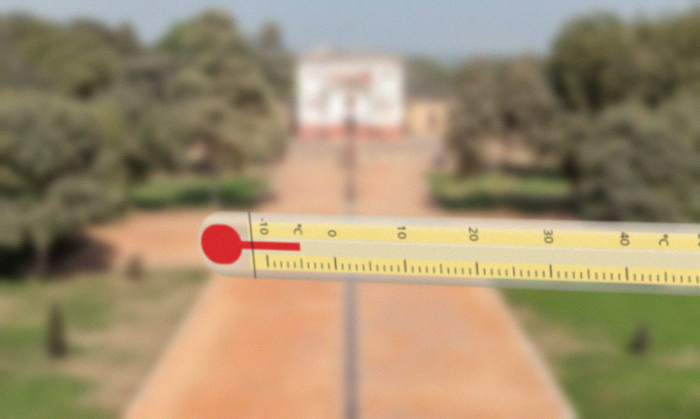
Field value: -5 °C
